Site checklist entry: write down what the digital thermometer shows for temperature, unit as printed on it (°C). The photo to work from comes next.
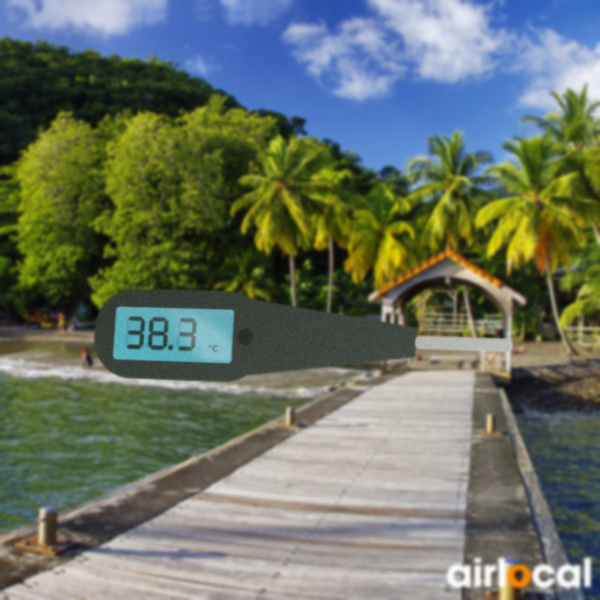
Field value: 38.3 °C
